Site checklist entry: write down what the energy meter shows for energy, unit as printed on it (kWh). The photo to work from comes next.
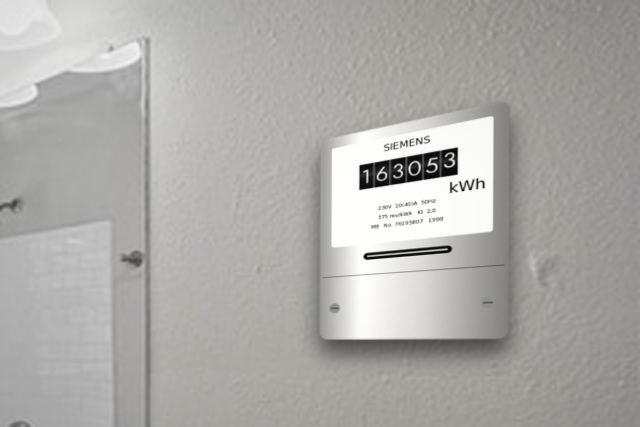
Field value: 163053 kWh
